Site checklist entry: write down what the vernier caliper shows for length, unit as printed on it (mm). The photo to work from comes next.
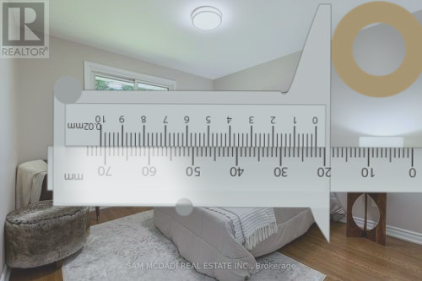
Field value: 22.0 mm
